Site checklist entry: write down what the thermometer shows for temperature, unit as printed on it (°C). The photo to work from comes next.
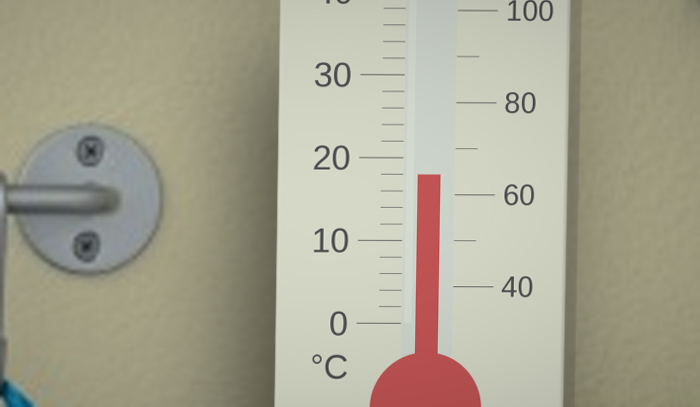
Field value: 18 °C
